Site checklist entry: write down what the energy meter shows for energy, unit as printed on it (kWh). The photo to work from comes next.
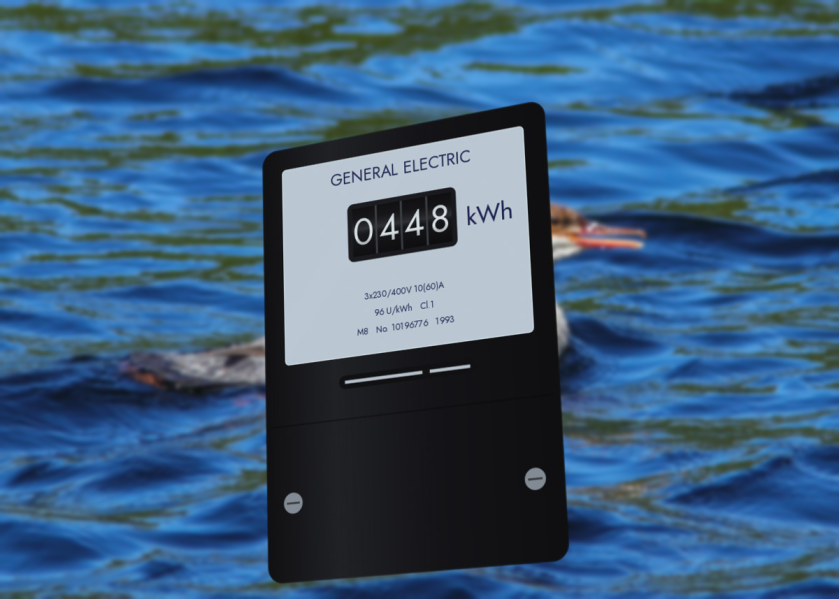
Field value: 448 kWh
